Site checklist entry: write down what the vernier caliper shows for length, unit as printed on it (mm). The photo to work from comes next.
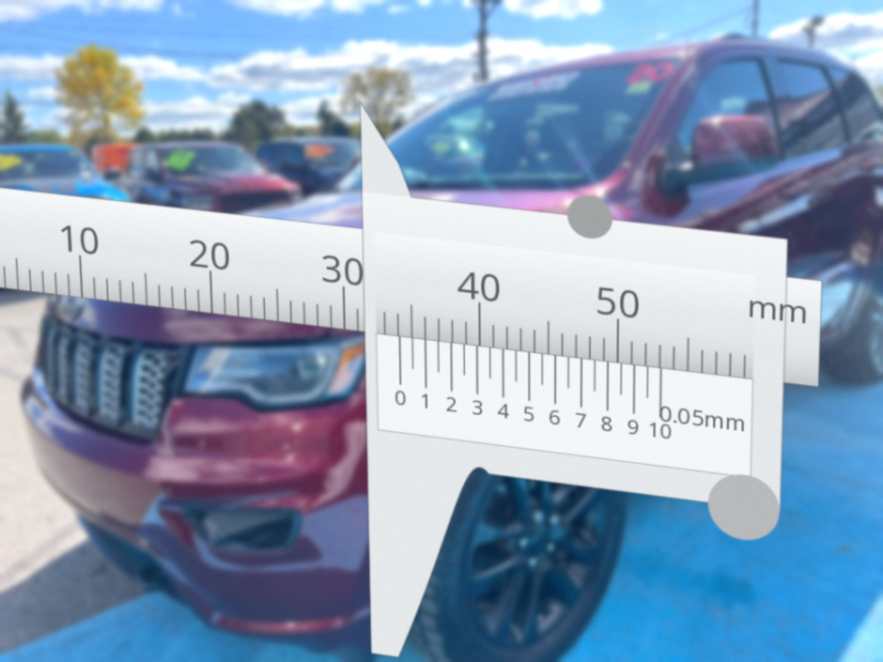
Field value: 34.1 mm
